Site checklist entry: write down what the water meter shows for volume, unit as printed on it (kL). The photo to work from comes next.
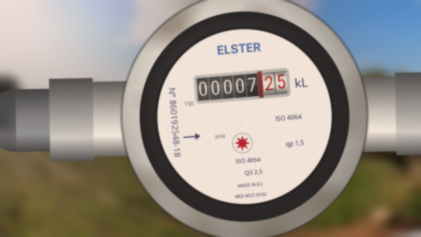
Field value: 7.25 kL
